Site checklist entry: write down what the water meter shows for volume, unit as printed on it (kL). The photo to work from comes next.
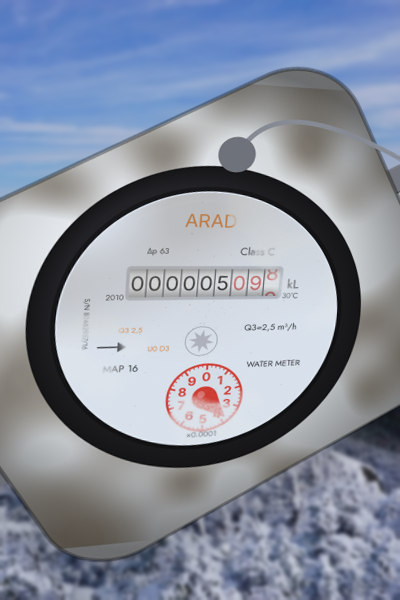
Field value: 5.0983 kL
